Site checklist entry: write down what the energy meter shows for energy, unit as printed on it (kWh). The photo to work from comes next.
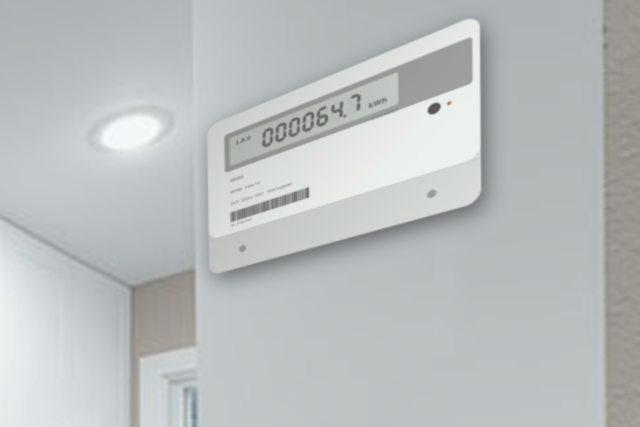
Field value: 64.7 kWh
